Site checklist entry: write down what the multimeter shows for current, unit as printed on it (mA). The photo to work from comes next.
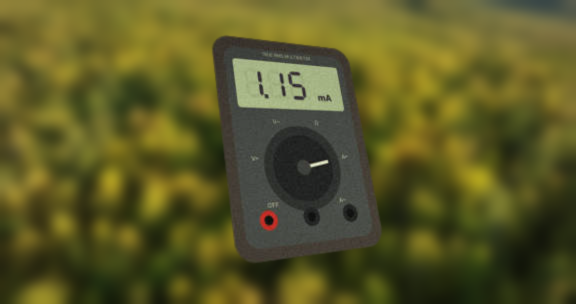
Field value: 1.15 mA
